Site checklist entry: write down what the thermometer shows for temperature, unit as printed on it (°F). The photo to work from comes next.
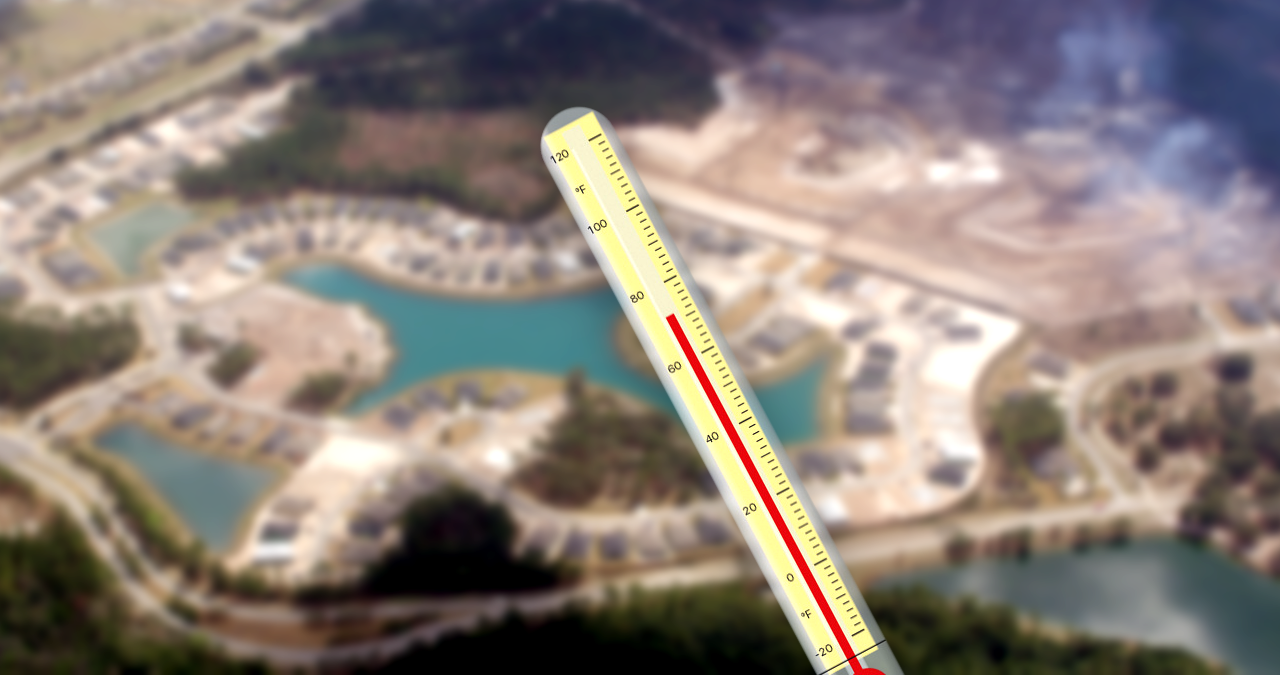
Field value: 72 °F
